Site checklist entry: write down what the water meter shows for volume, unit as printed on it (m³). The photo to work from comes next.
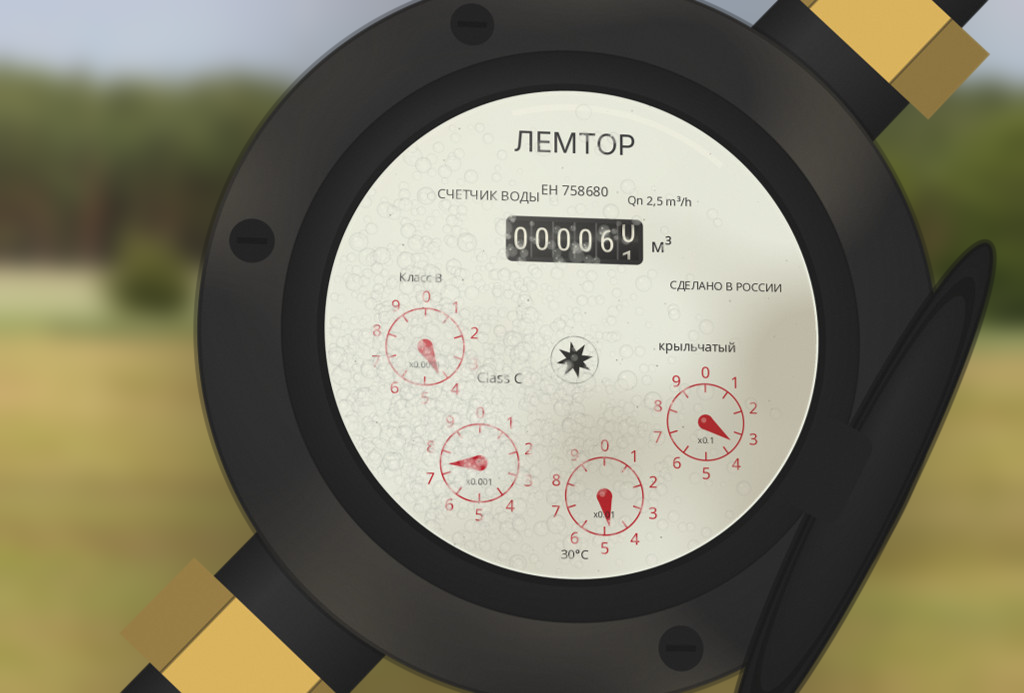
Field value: 60.3474 m³
